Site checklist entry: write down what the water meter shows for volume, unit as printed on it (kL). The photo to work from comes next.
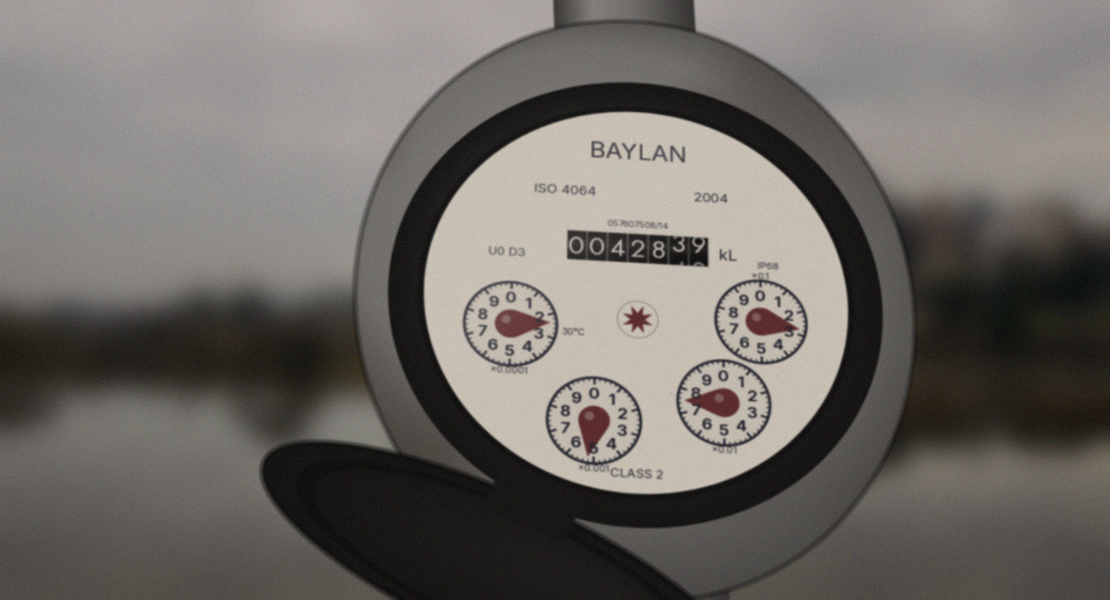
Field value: 42839.2752 kL
